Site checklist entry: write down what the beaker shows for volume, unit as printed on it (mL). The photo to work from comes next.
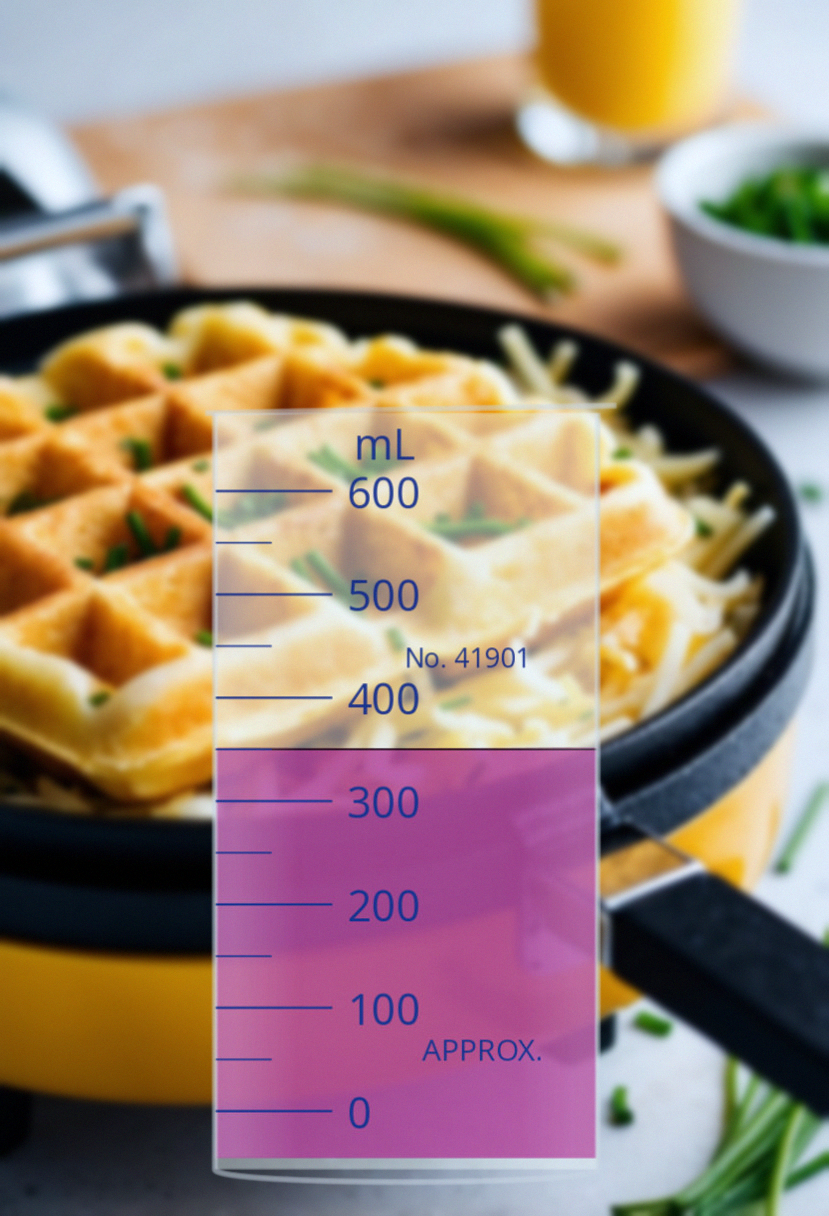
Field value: 350 mL
